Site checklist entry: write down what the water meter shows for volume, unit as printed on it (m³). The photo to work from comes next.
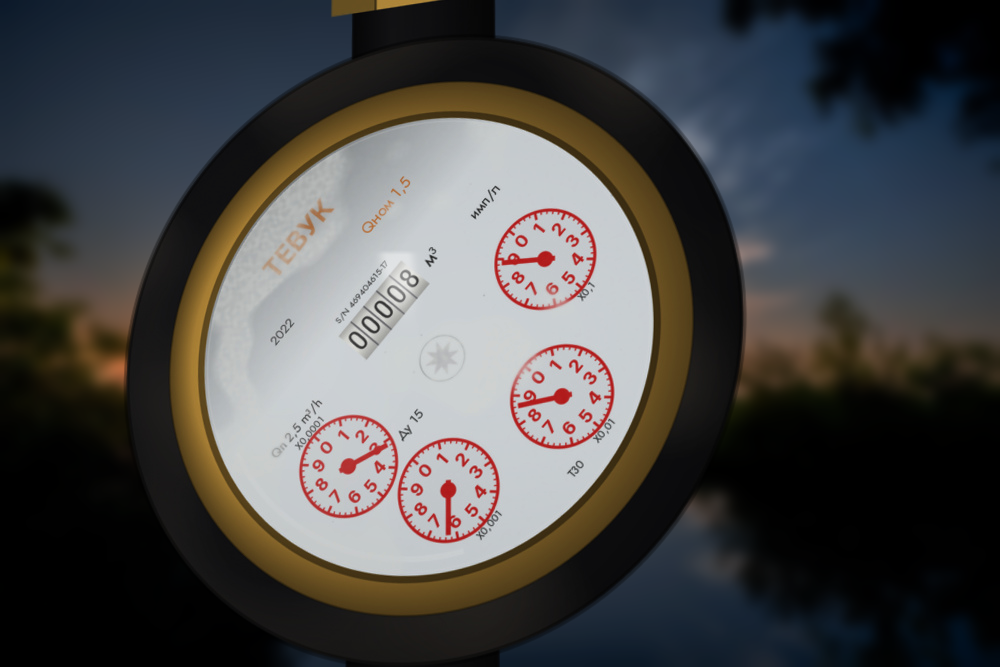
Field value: 8.8863 m³
